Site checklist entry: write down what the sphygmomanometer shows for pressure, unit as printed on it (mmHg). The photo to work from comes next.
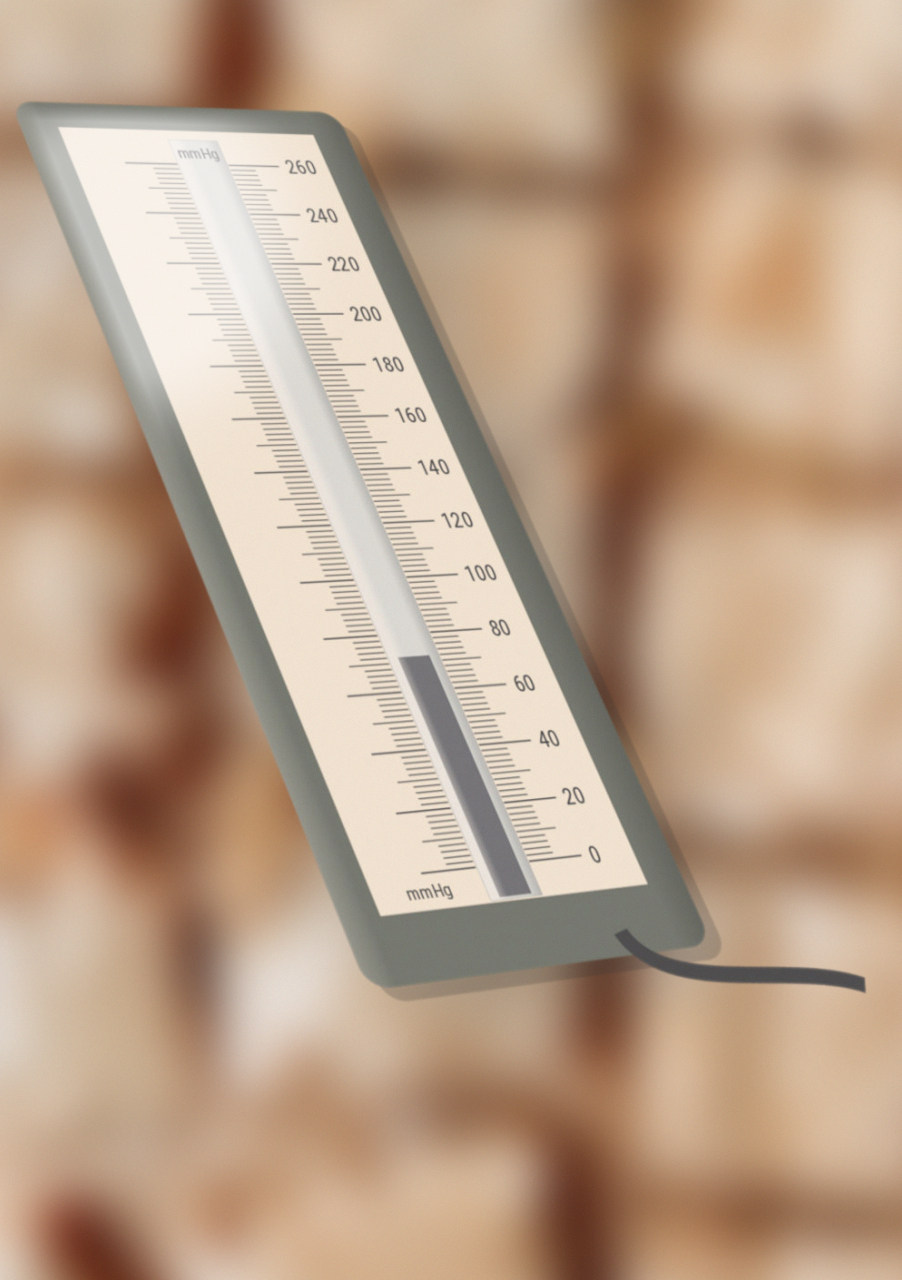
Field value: 72 mmHg
